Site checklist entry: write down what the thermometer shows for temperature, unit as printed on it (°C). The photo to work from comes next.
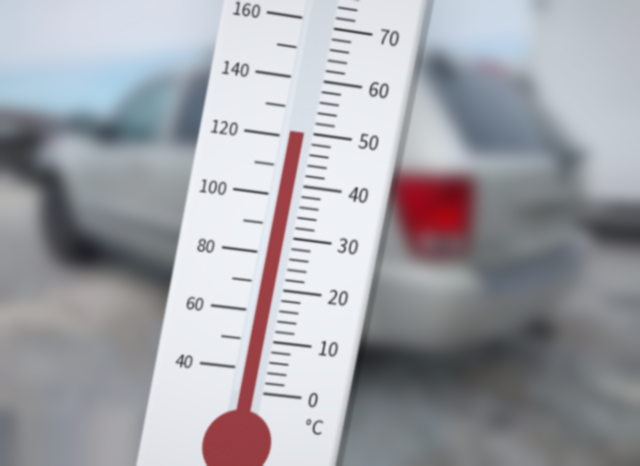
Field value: 50 °C
